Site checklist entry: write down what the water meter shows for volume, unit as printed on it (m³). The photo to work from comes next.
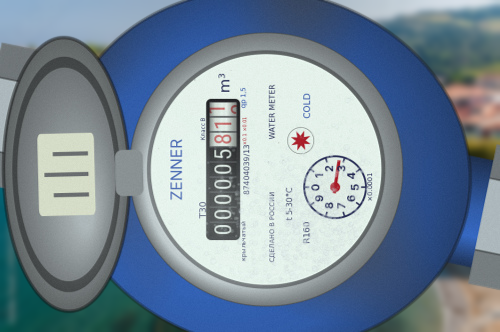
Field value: 5.8112 m³
